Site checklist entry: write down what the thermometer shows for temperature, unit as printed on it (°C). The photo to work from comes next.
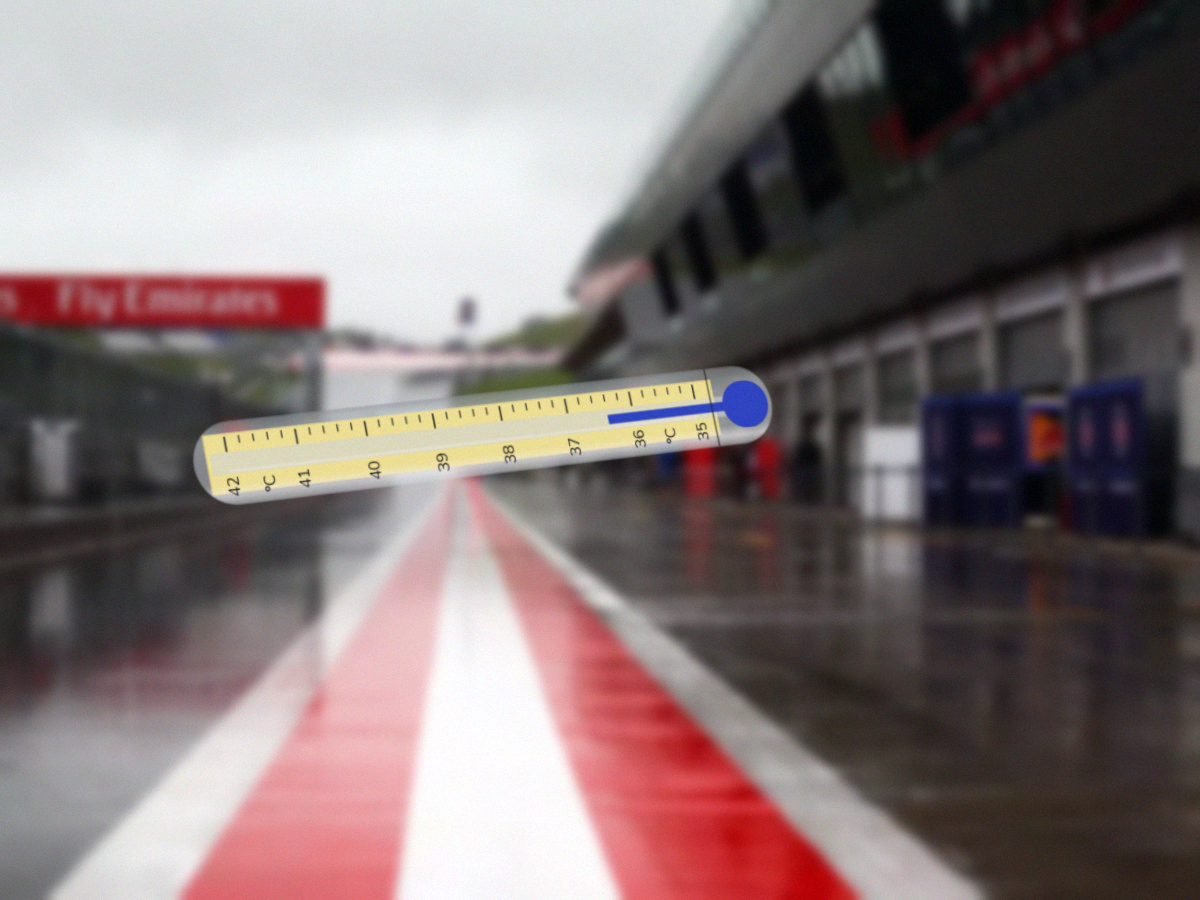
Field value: 36.4 °C
